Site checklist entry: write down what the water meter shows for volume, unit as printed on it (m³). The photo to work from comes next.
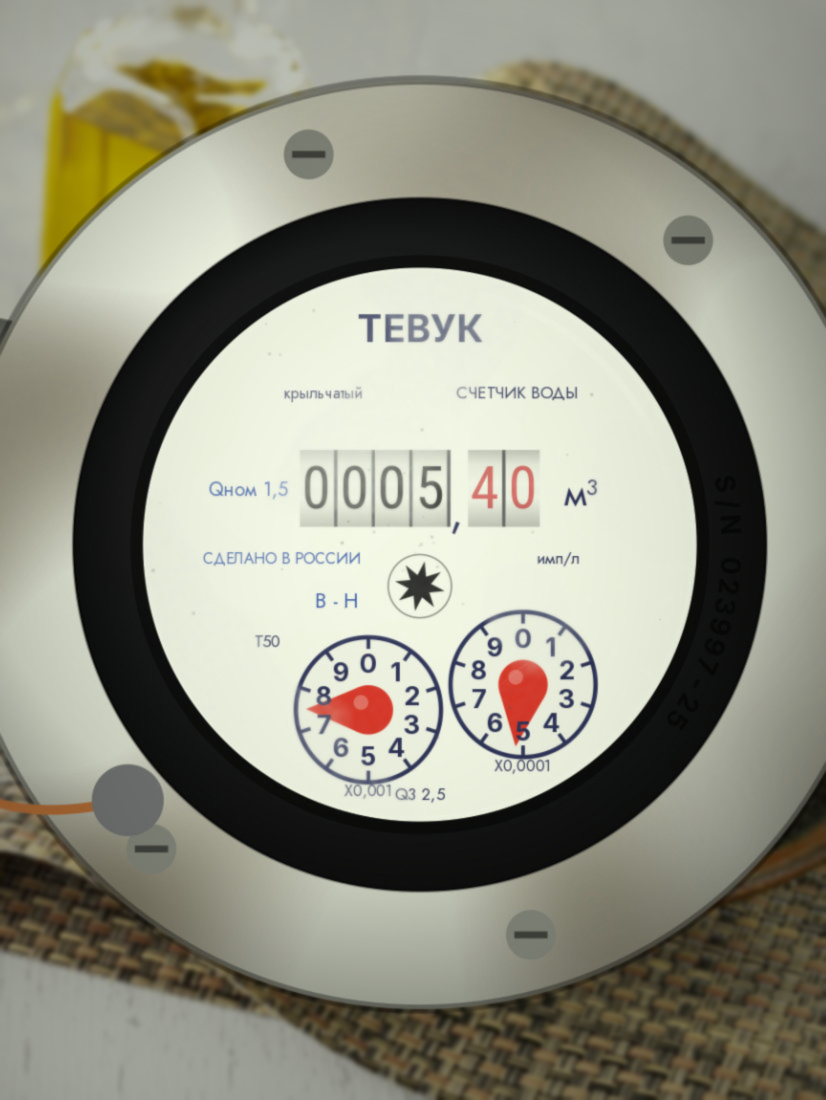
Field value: 5.4075 m³
